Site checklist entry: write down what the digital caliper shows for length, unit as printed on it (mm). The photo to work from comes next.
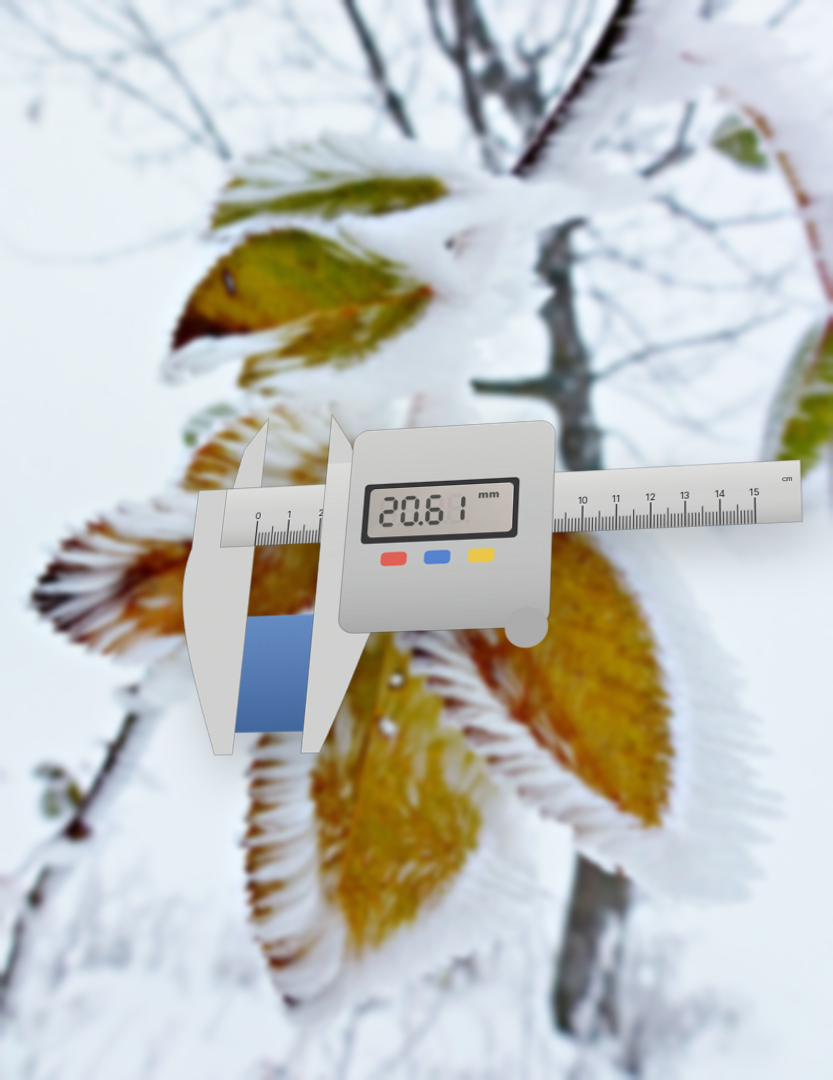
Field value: 20.61 mm
